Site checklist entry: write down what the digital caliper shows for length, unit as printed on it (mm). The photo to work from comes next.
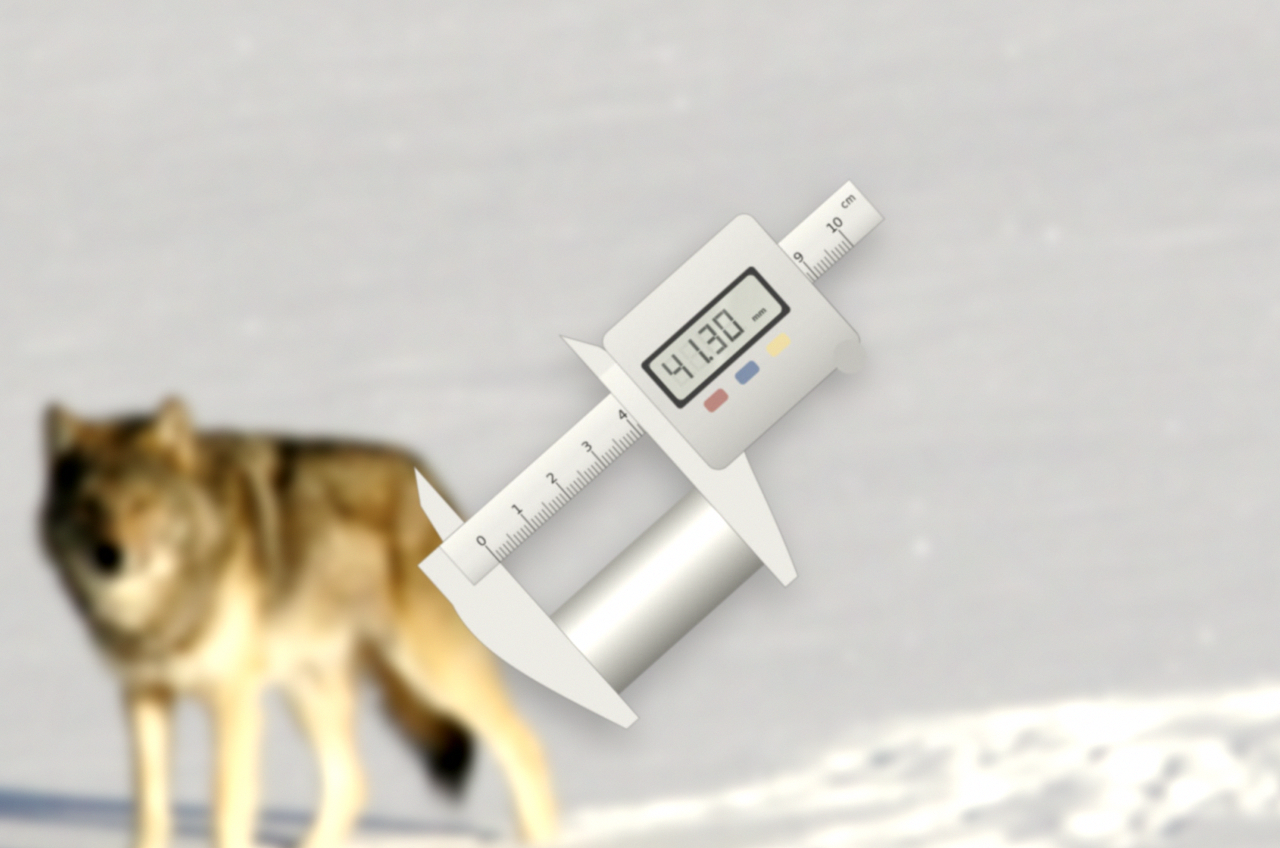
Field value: 41.30 mm
